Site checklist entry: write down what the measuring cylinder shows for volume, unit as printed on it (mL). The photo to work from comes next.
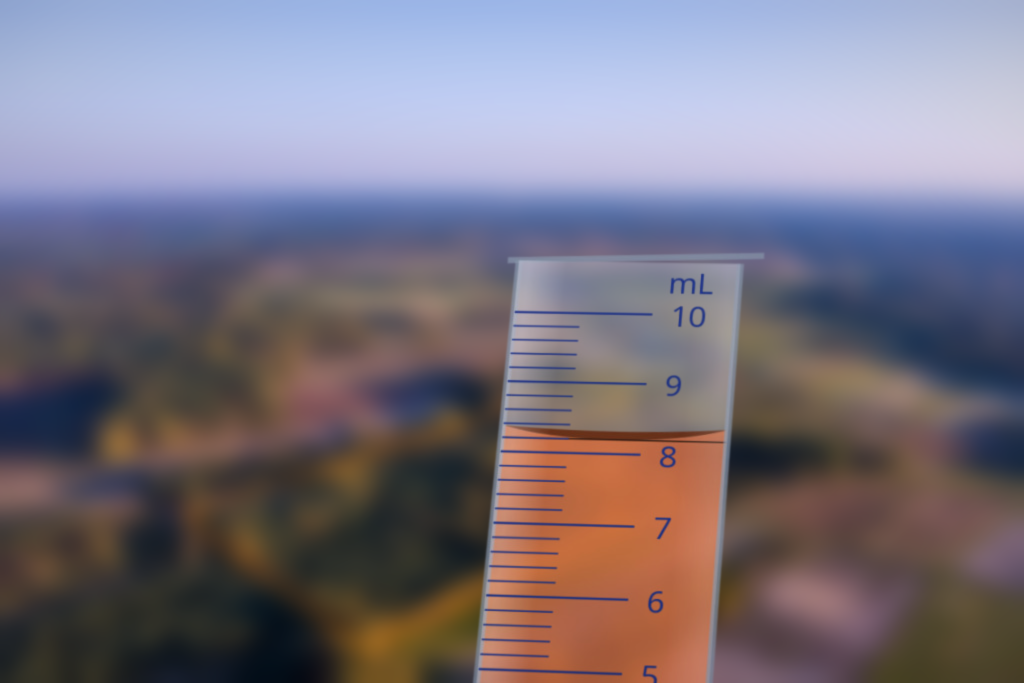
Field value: 8.2 mL
